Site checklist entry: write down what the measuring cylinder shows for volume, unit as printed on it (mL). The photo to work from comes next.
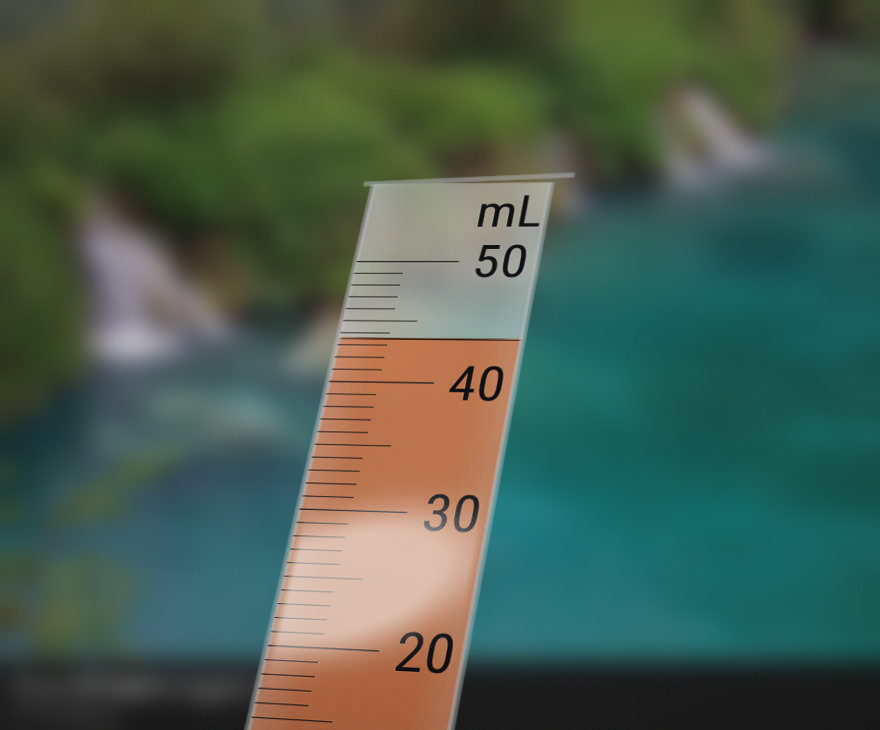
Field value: 43.5 mL
